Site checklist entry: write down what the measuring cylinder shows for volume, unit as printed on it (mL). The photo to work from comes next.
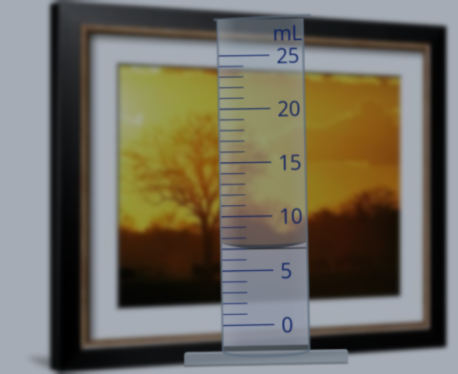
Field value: 7 mL
